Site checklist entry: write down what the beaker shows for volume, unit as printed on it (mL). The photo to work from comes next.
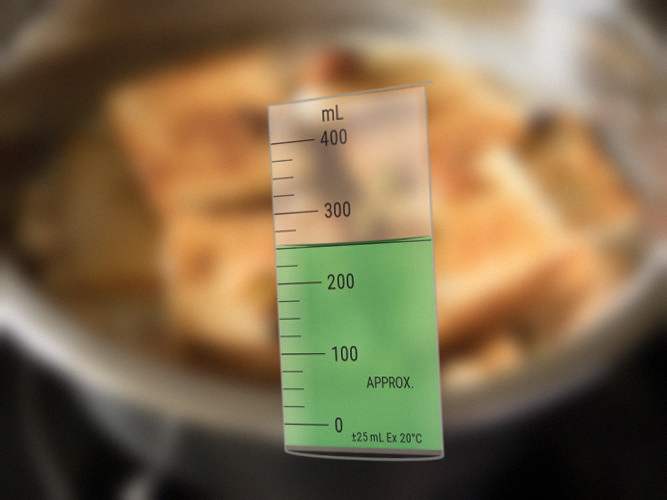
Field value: 250 mL
